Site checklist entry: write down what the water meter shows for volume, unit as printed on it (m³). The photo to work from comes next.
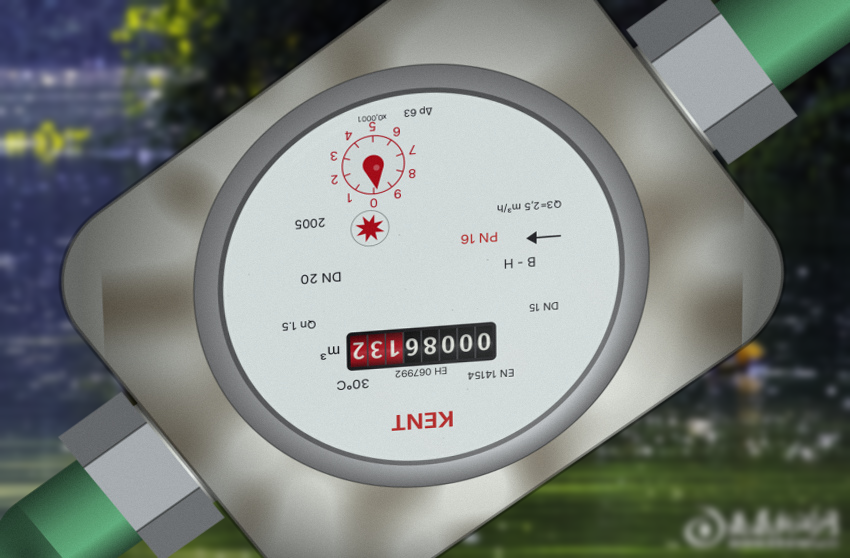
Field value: 86.1319 m³
